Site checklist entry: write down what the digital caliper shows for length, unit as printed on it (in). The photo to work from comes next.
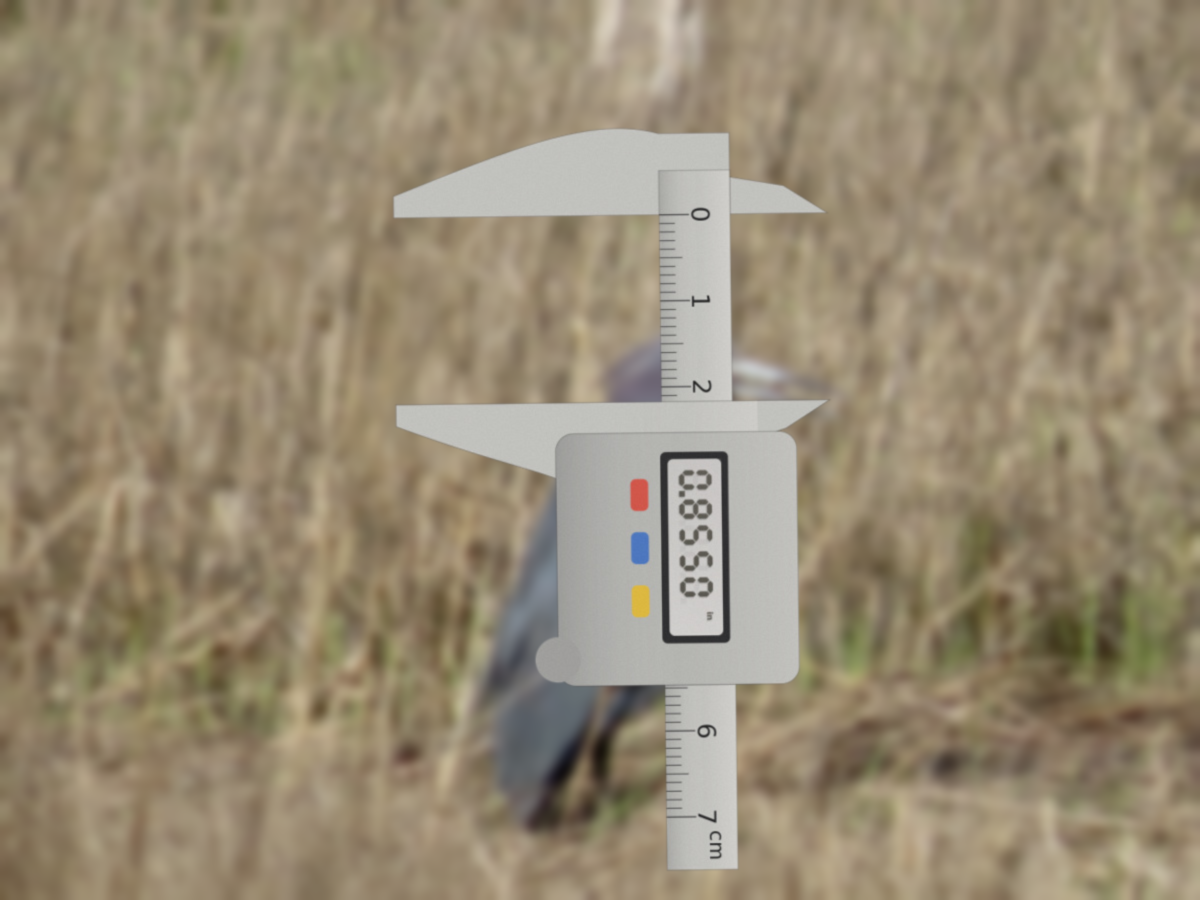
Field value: 0.8550 in
